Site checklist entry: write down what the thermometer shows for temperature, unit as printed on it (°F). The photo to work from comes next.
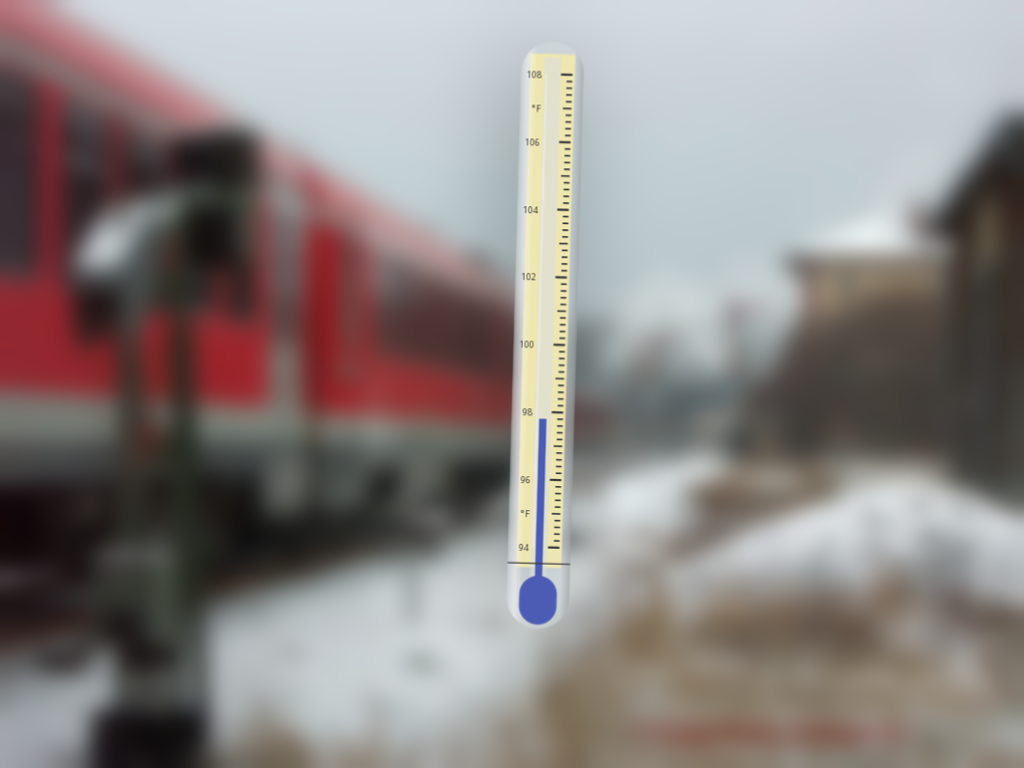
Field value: 97.8 °F
